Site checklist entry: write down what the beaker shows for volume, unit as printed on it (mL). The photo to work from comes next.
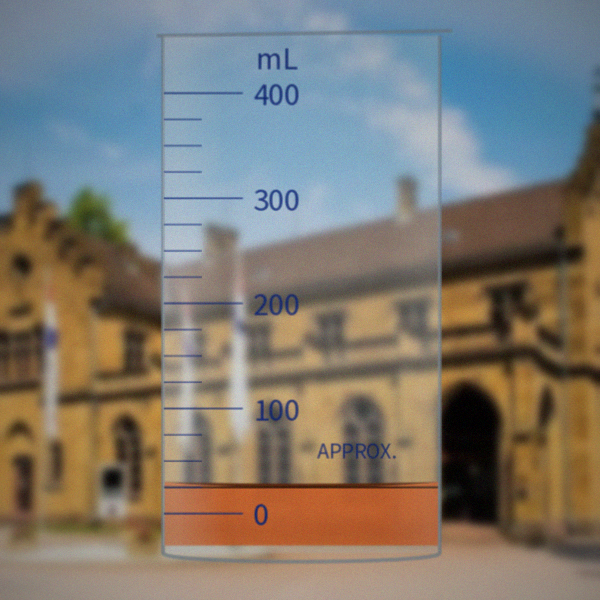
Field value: 25 mL
